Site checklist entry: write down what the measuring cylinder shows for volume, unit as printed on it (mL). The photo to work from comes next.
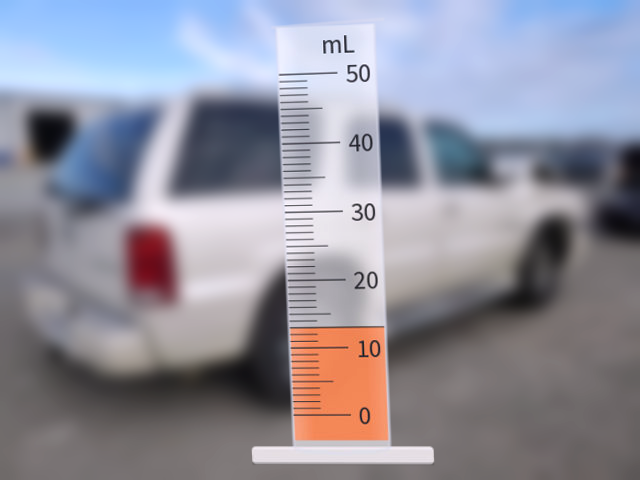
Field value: 13 mL
